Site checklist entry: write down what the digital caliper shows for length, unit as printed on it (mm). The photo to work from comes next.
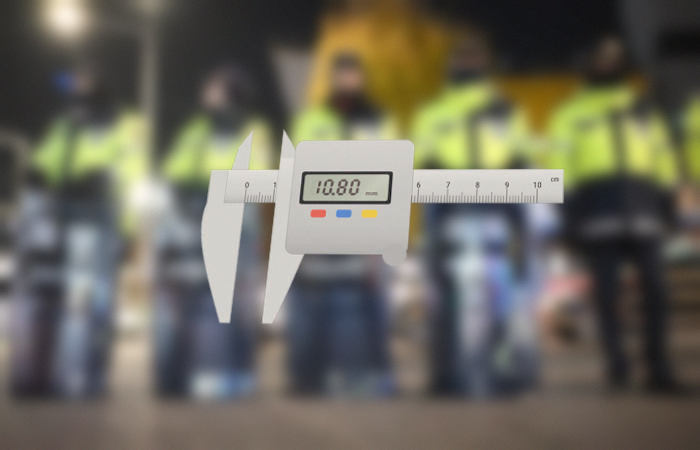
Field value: 10.80 mm
